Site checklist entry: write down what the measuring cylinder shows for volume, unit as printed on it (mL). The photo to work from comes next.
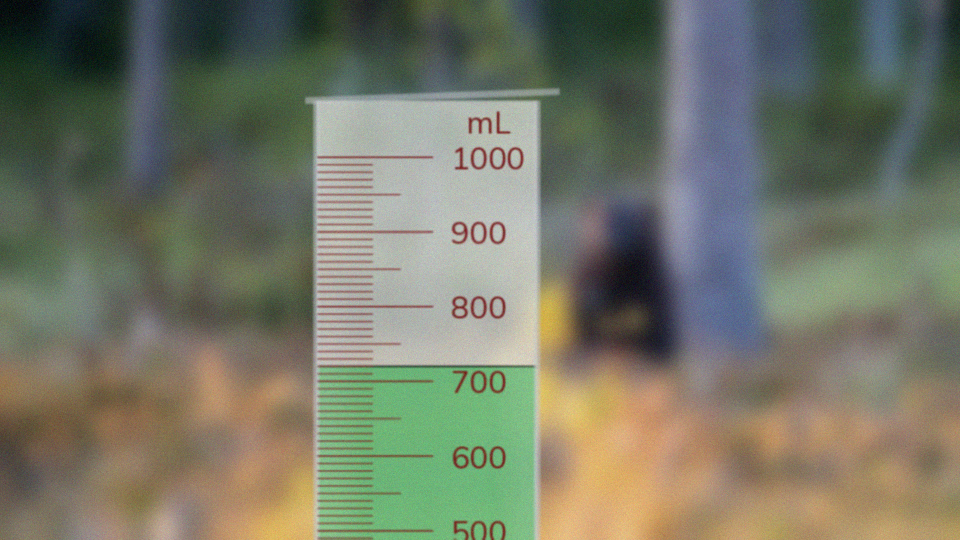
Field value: 720 mL
